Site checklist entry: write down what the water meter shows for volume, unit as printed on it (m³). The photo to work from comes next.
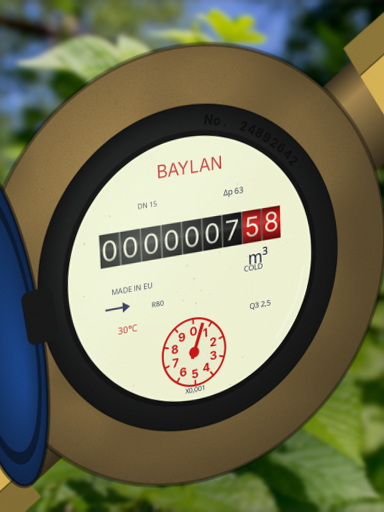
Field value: 7.580 m³
